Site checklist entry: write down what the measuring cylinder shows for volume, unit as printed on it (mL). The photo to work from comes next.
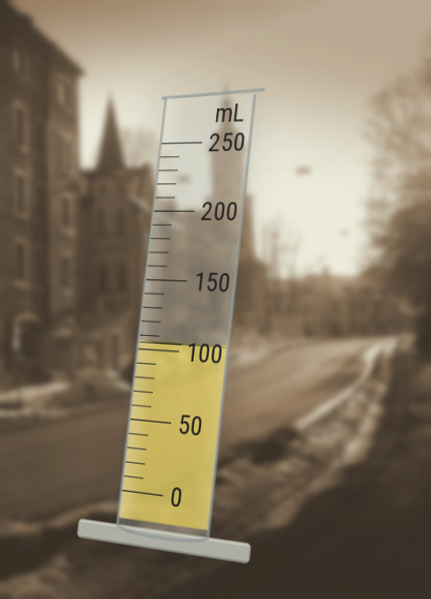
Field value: 105 mL
